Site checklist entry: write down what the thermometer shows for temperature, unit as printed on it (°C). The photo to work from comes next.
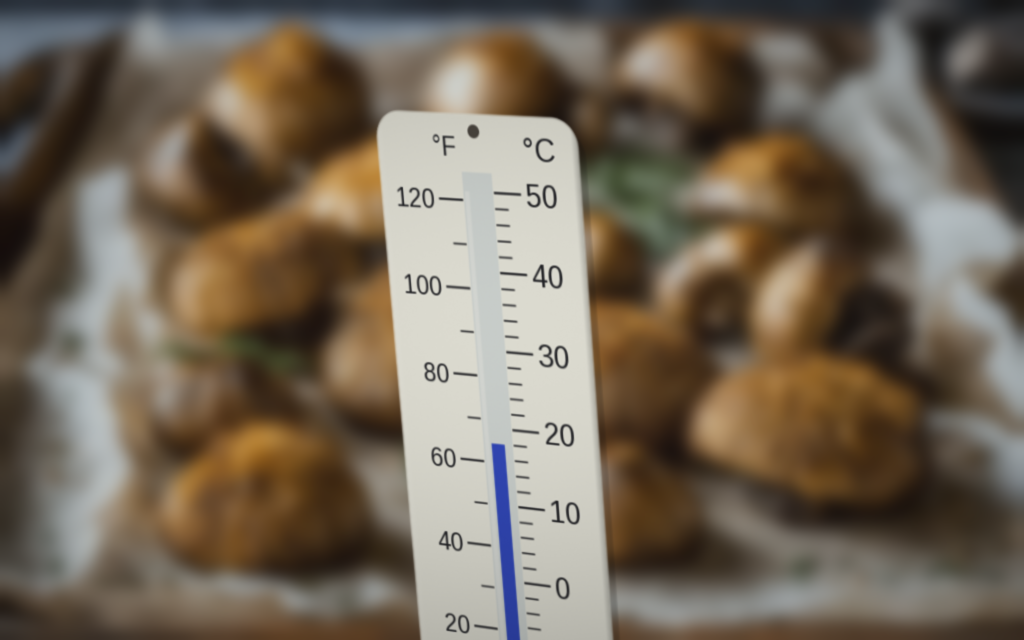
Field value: 18 °C
